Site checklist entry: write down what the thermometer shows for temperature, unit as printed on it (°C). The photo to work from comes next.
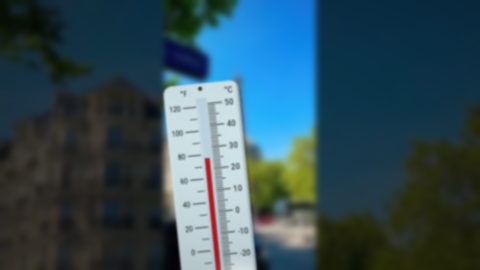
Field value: 25 °C
